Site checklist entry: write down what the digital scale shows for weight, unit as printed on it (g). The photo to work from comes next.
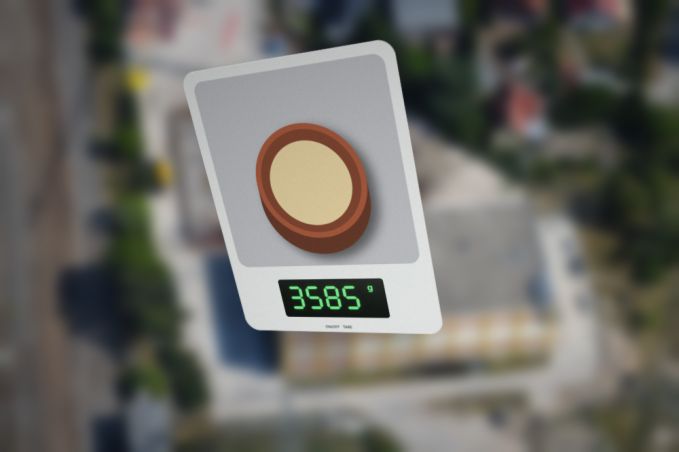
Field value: 3585 g
